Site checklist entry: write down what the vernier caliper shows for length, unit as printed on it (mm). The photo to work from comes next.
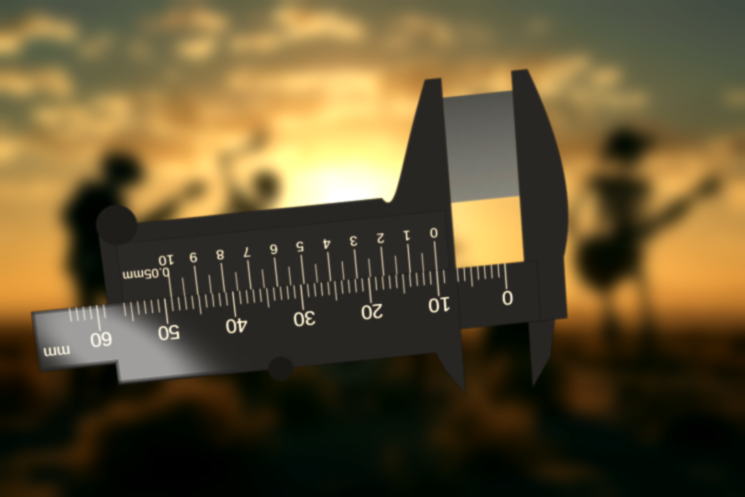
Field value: 10.0 mm
